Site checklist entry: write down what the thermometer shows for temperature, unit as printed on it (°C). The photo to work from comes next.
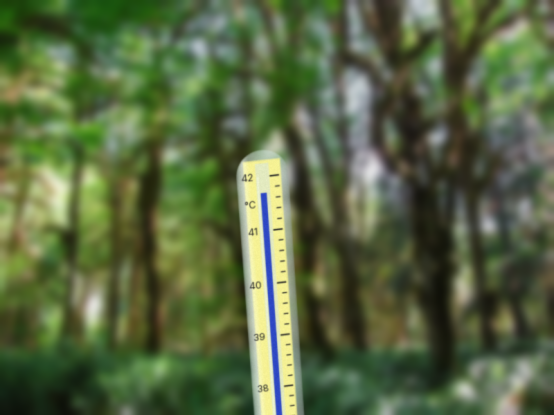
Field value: 41.7 °C
